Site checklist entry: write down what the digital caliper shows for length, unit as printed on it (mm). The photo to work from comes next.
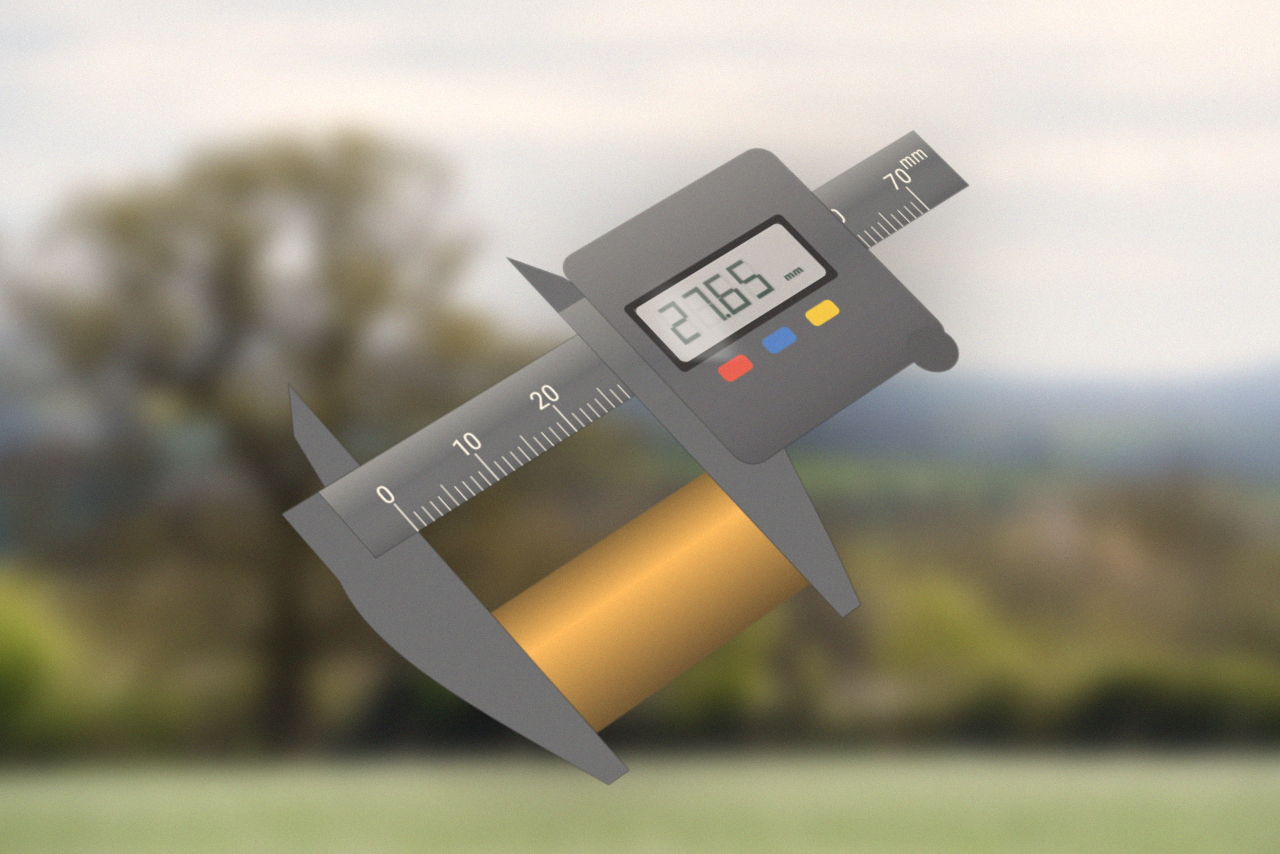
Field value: 27.65 mm
